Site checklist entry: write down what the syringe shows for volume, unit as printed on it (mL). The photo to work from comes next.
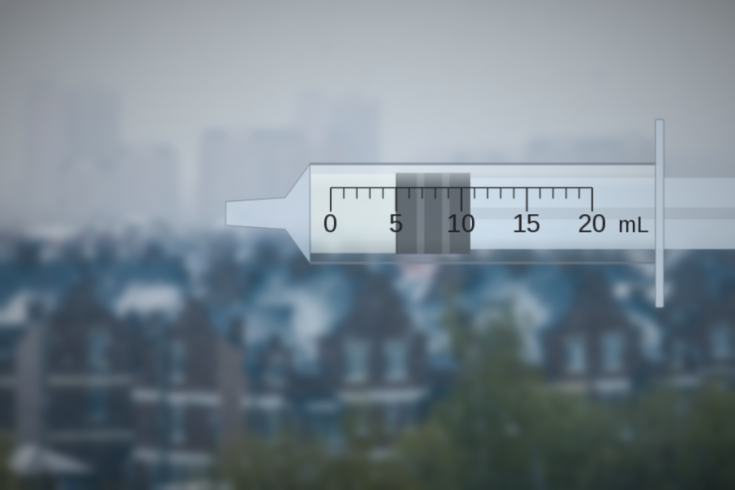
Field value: 5 mL
